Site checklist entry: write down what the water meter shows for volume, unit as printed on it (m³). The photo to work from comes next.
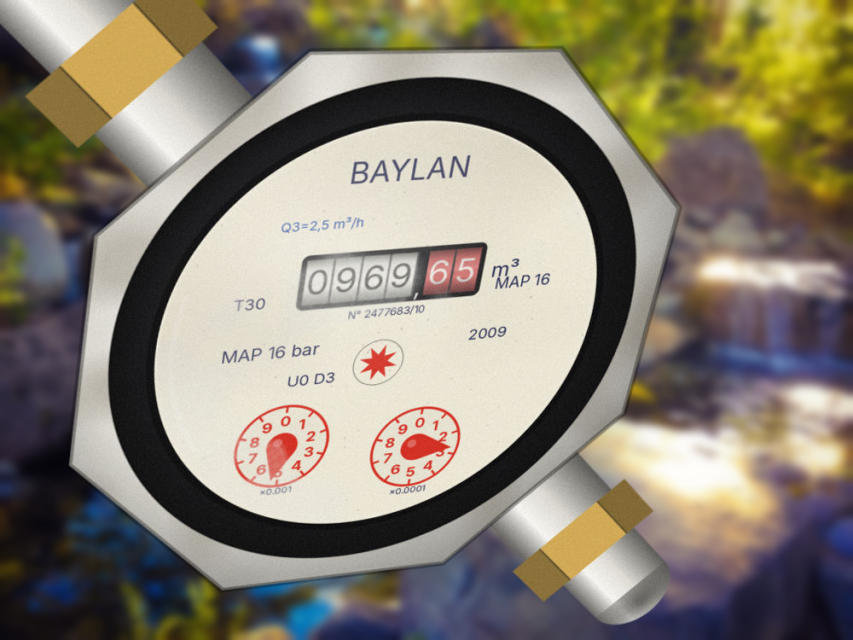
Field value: 969.6552 m³
